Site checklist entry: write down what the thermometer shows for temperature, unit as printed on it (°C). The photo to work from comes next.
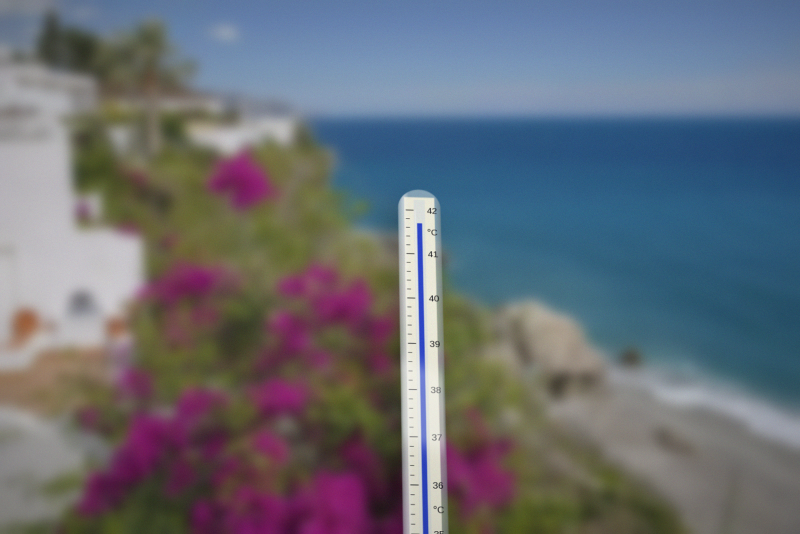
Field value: 41.7 °C
